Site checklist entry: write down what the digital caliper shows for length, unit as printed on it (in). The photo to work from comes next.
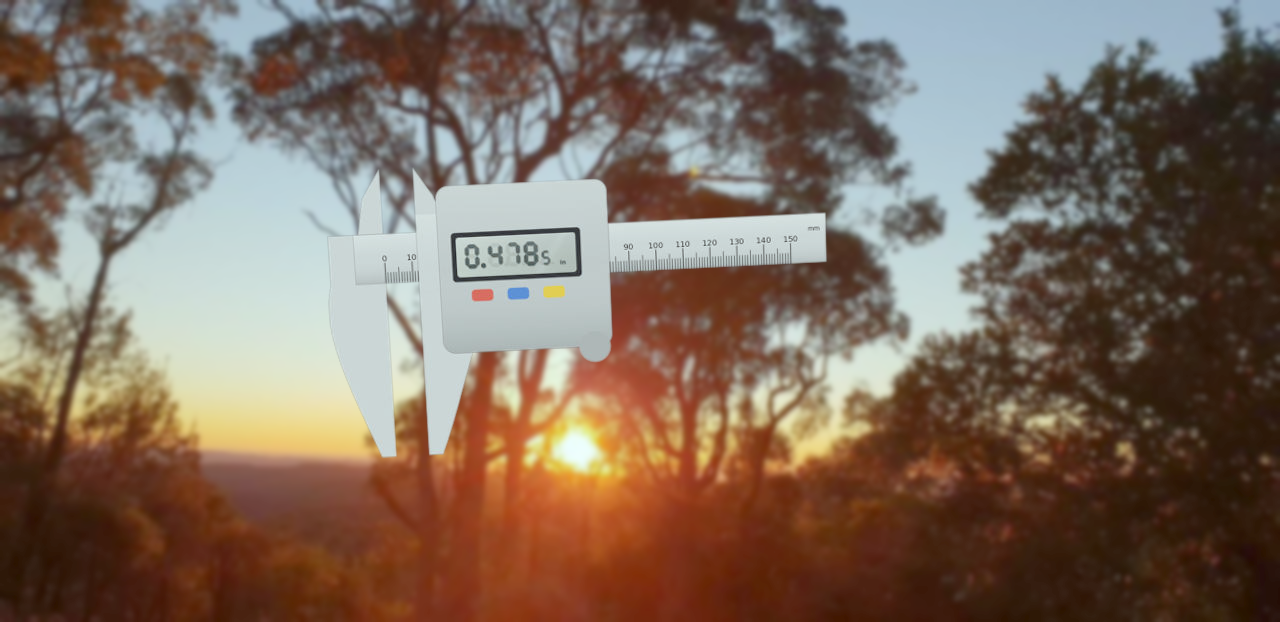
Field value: 0.4785 in
